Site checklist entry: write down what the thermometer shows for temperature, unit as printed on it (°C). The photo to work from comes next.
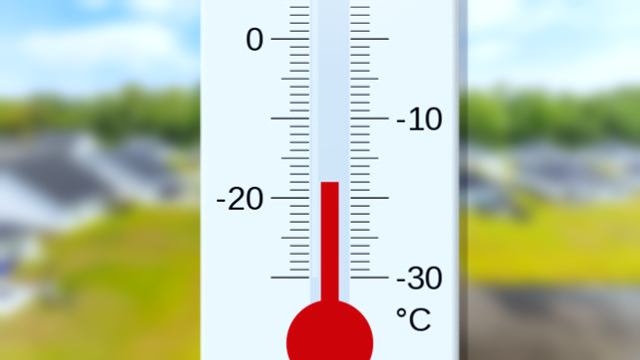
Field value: -18 °C
